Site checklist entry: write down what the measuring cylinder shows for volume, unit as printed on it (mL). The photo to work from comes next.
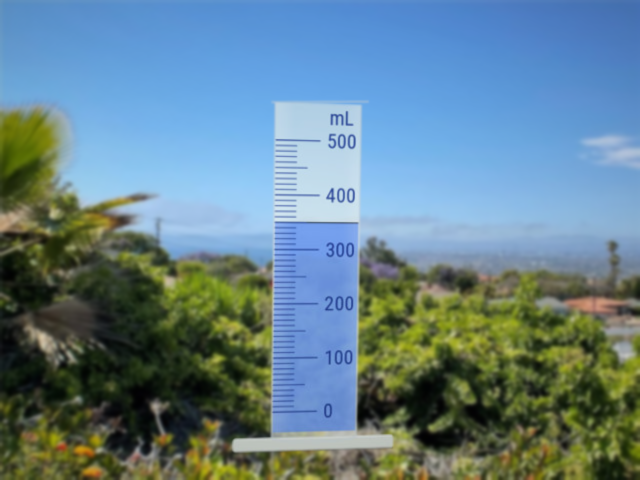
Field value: 350 mL
